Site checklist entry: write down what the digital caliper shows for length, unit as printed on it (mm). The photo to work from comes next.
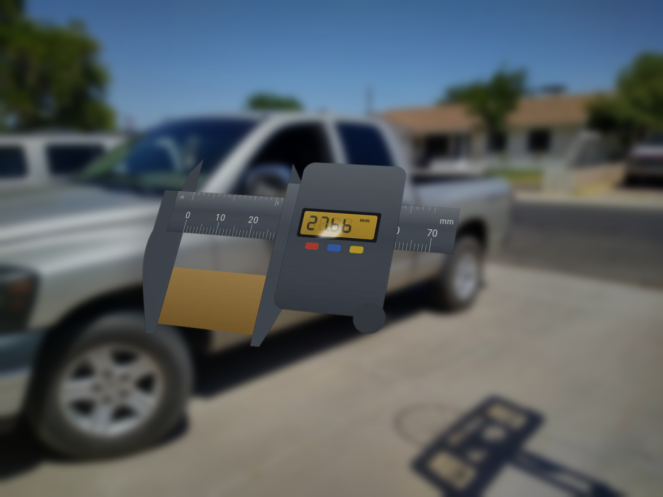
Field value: 27.66 mm
